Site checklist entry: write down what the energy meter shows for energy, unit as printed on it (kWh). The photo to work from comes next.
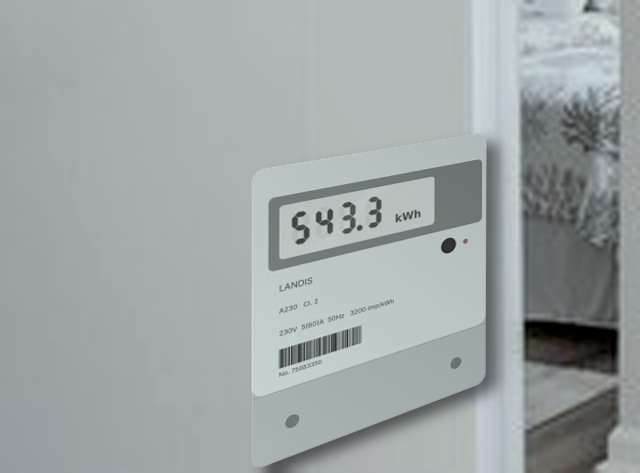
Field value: 543.3 kWh
